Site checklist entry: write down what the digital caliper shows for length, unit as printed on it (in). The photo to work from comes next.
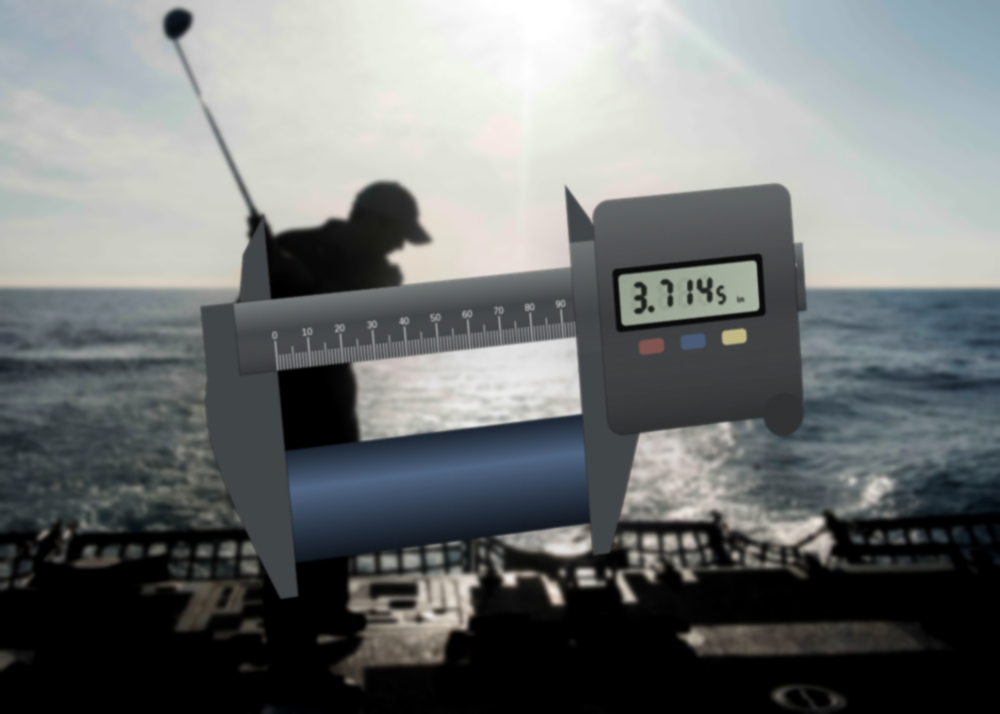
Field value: 3.7145 in
